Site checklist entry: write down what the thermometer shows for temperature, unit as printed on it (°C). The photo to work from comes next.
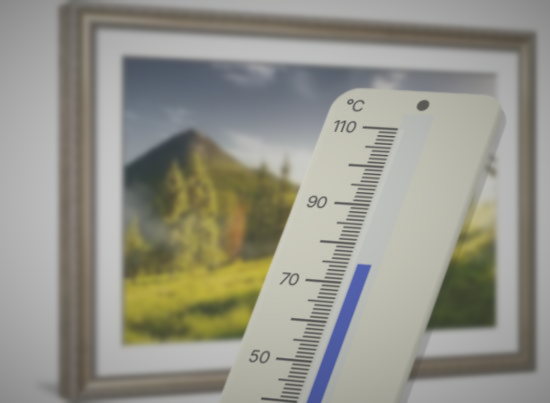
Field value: 75 °C
